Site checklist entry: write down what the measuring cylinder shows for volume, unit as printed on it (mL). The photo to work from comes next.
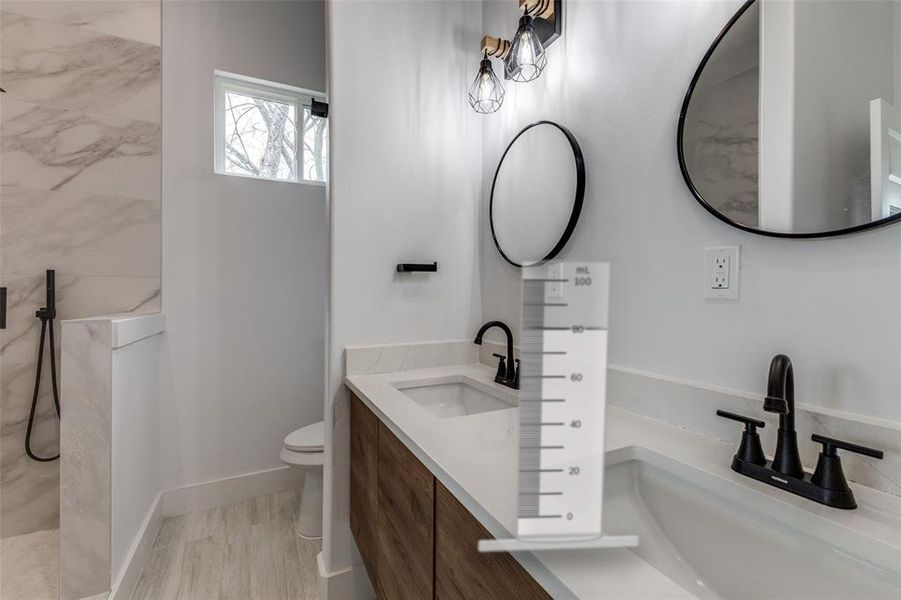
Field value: 80 mL
